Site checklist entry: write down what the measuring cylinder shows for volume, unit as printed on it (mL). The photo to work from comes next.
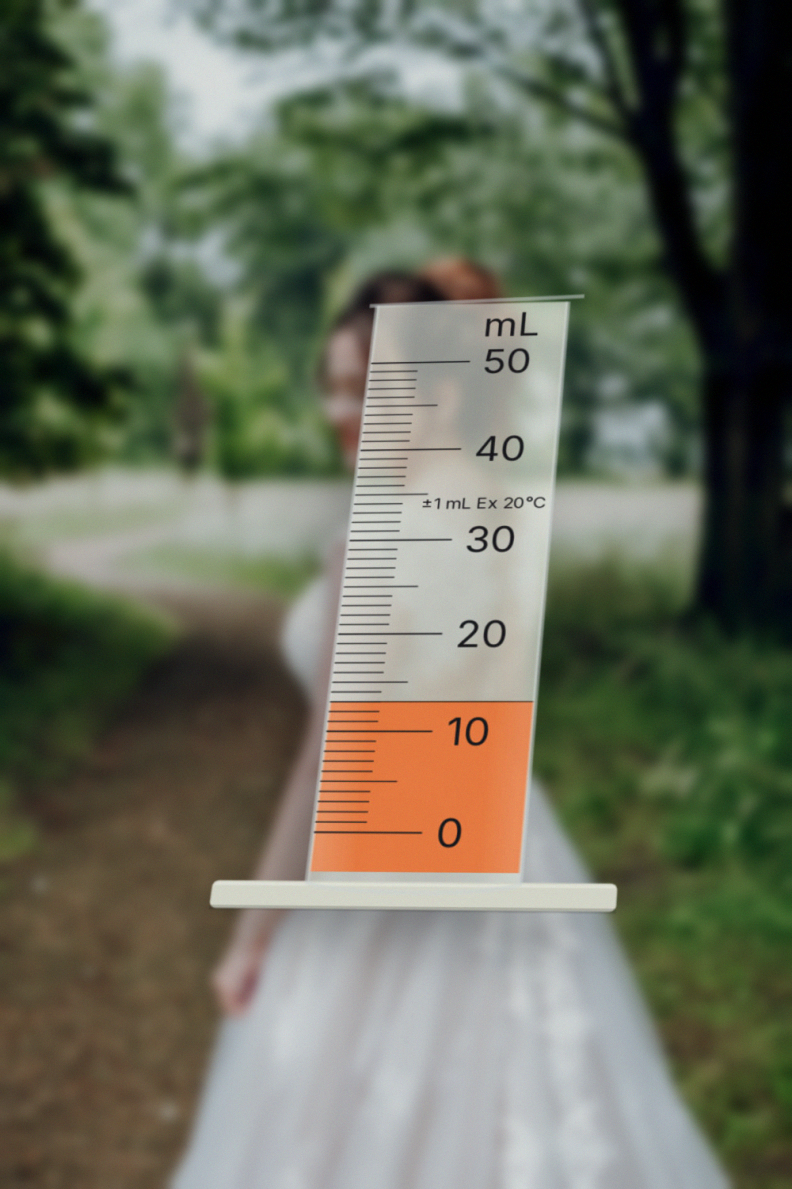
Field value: 13 mL
